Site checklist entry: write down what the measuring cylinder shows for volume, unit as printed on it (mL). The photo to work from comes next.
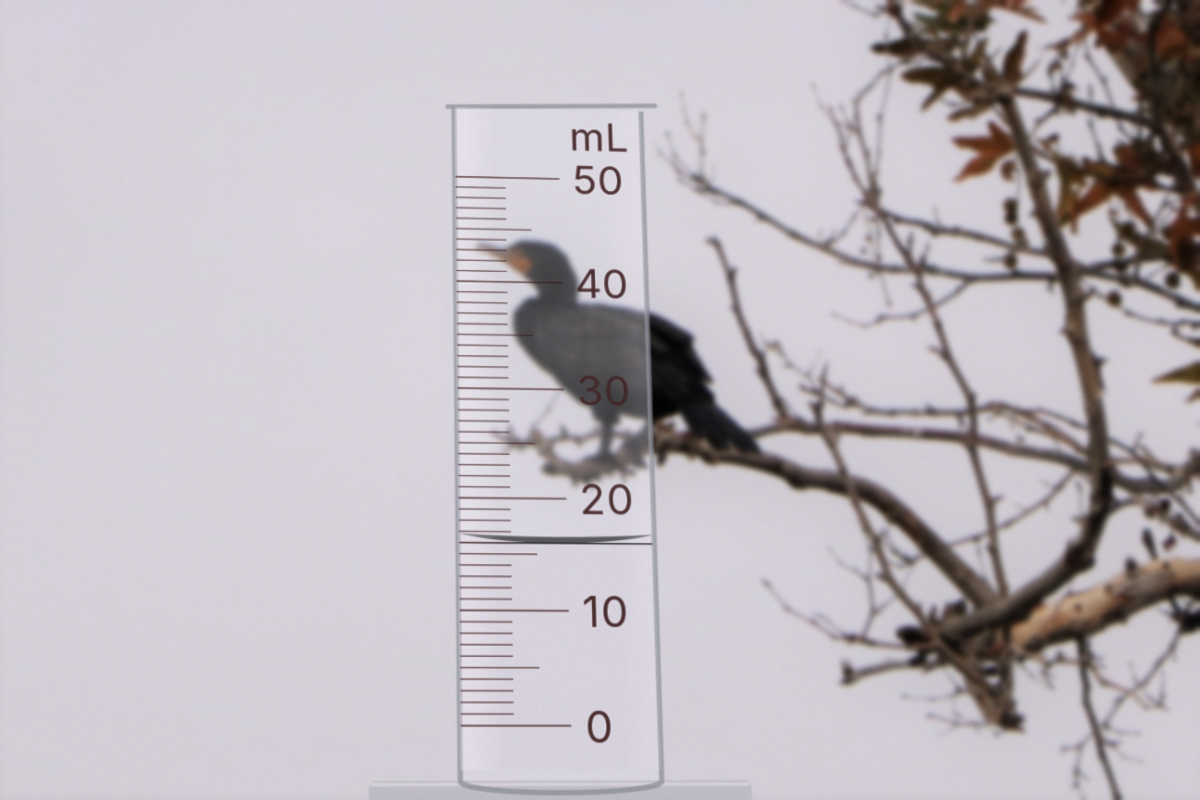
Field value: 16 mL
